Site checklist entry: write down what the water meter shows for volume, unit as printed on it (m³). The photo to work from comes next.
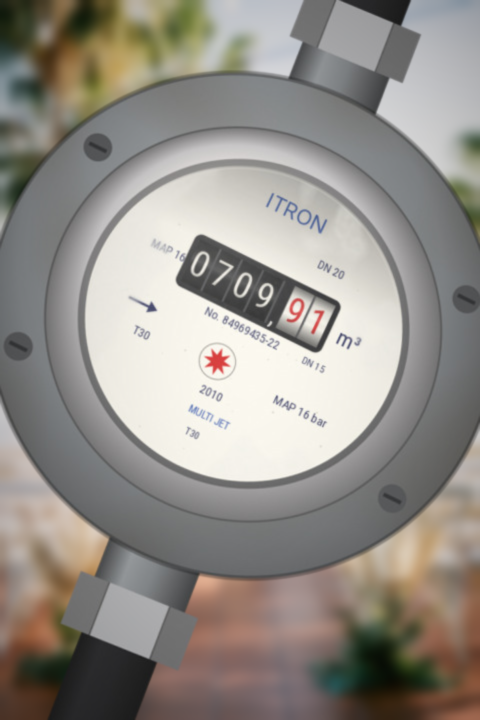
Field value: 709.91 m³
